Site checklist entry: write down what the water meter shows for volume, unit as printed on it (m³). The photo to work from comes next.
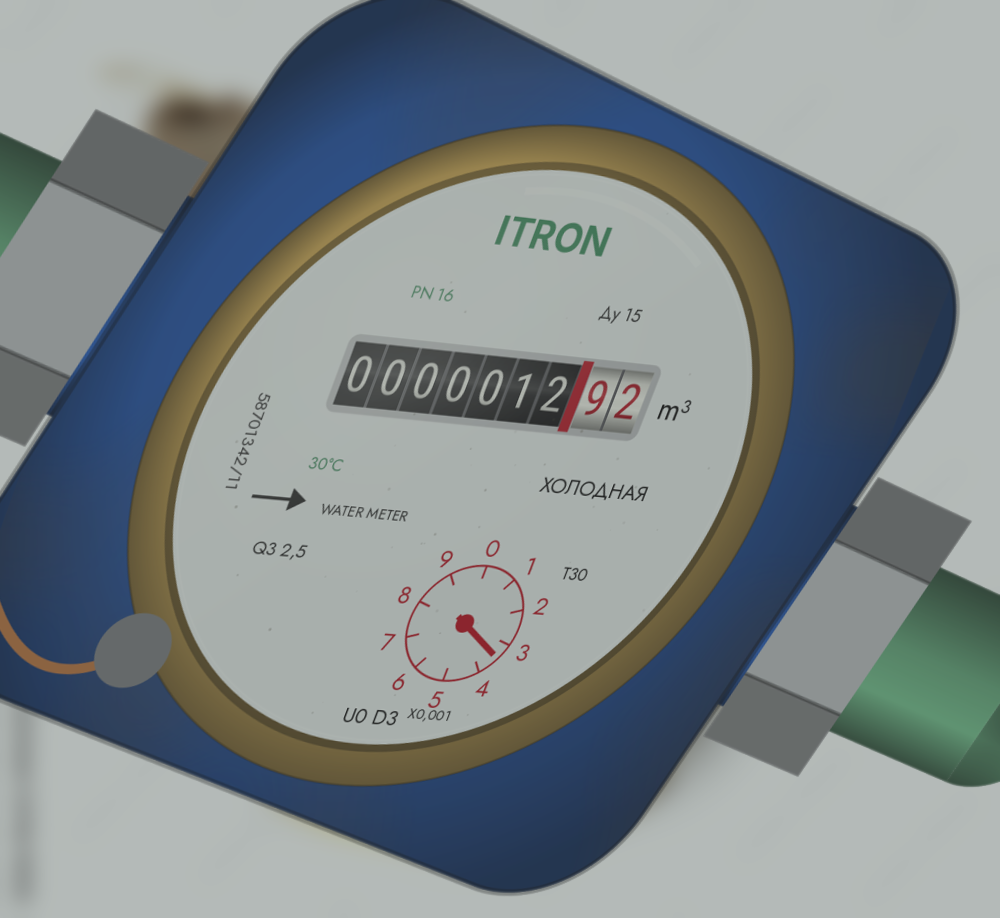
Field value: 12.923 m³
